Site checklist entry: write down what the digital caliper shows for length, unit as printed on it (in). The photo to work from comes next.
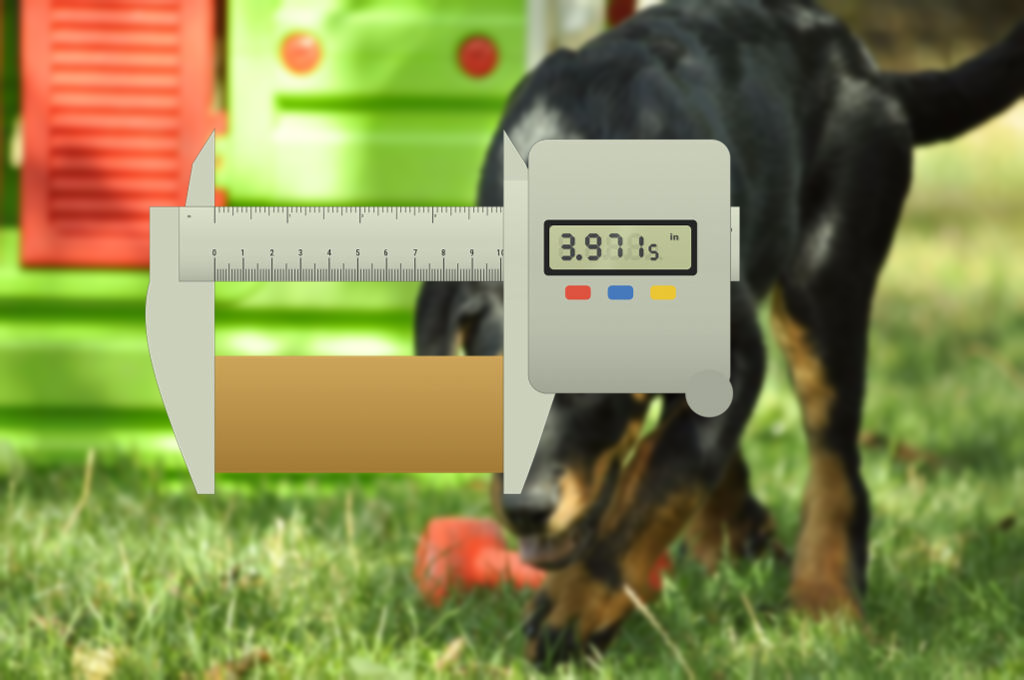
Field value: 3.9715 in
